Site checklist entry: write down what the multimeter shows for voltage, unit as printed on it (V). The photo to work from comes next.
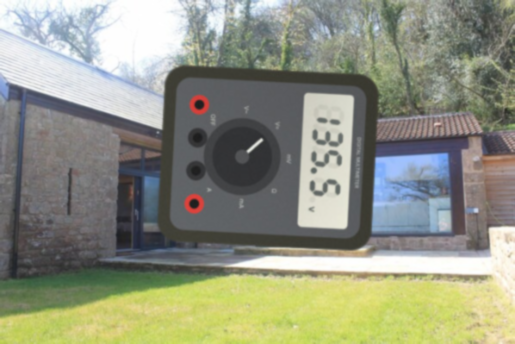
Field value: 135.5 V
